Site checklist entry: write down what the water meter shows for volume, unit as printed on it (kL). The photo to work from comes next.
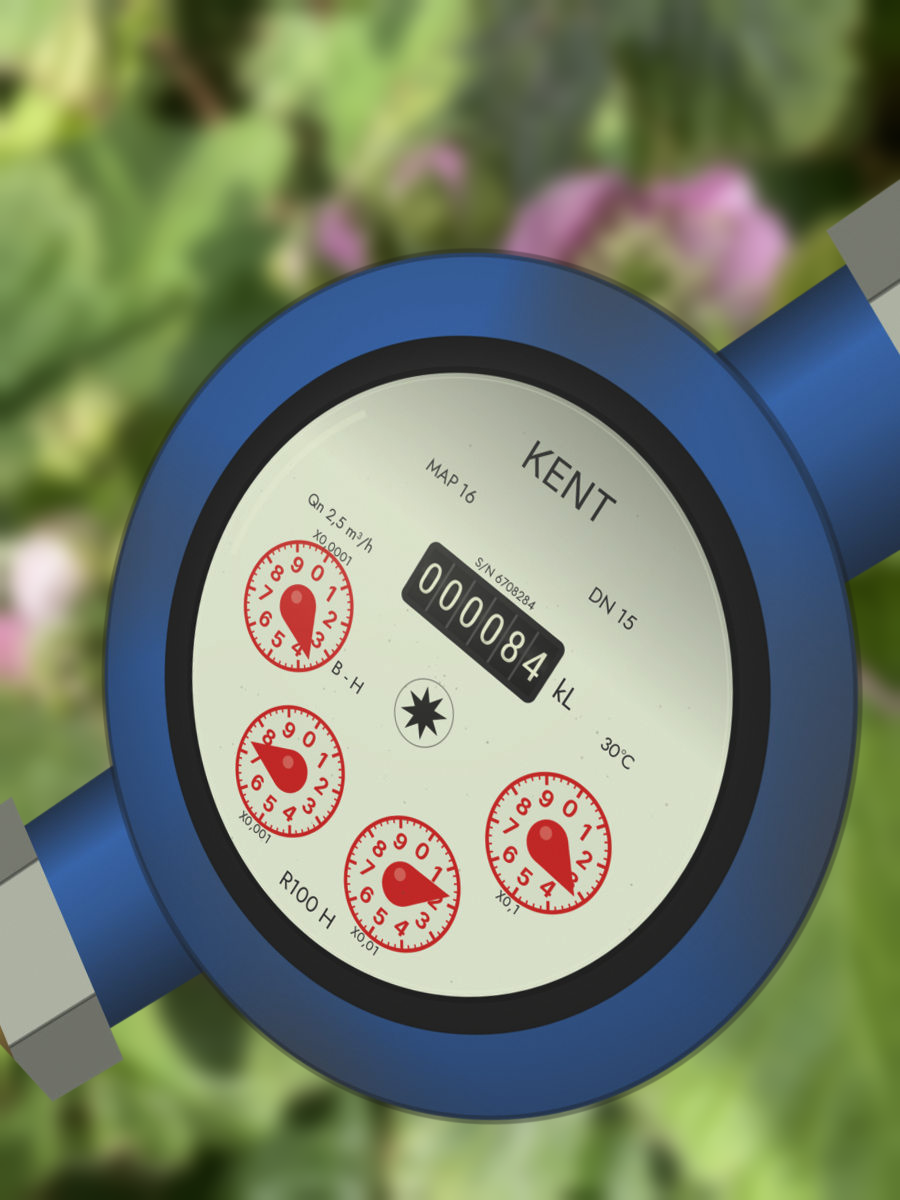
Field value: 84.3173 kL
